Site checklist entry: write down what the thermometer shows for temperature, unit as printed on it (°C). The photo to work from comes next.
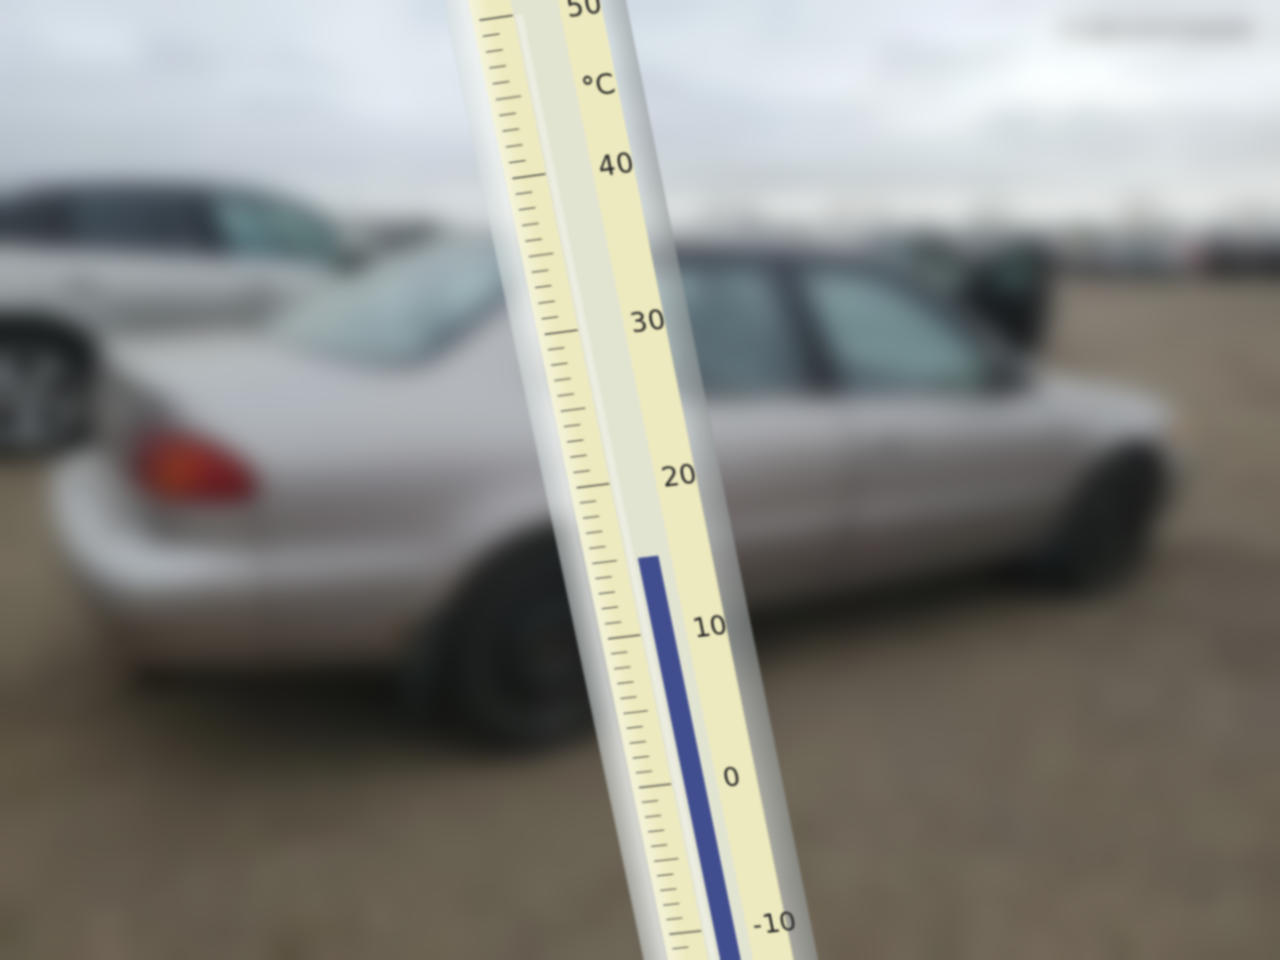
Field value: 15 °C
